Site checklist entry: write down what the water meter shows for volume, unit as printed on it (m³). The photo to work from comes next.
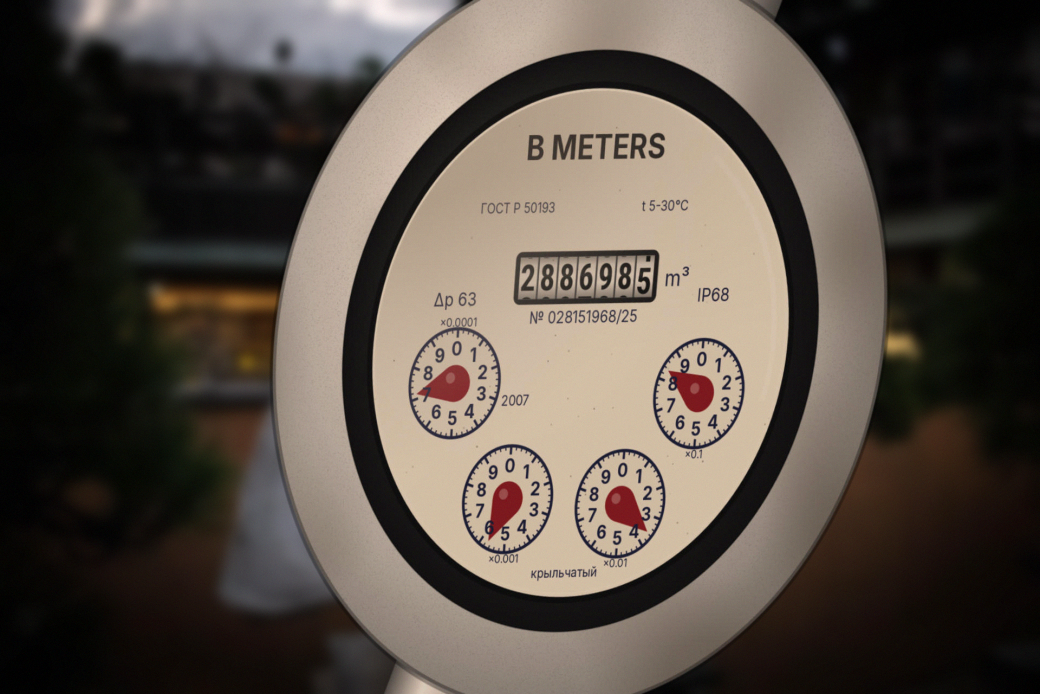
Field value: 2886984.8357 m³
